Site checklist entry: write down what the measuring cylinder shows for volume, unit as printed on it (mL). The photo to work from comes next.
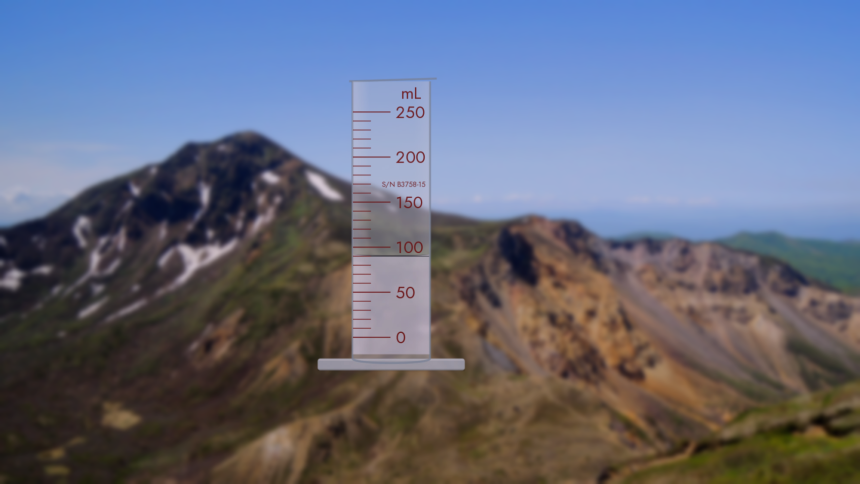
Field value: 90 mL
